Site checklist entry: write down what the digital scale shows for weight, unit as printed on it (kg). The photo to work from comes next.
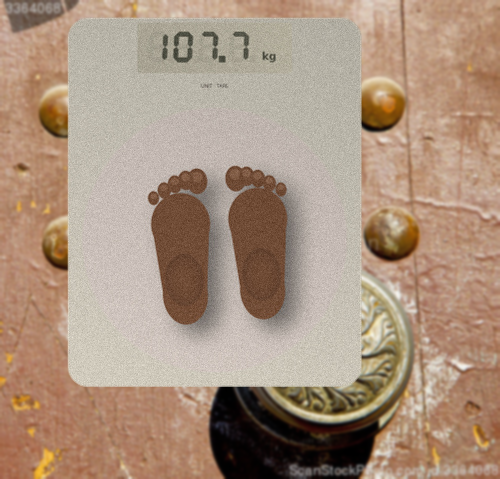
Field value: 107.7 kg
